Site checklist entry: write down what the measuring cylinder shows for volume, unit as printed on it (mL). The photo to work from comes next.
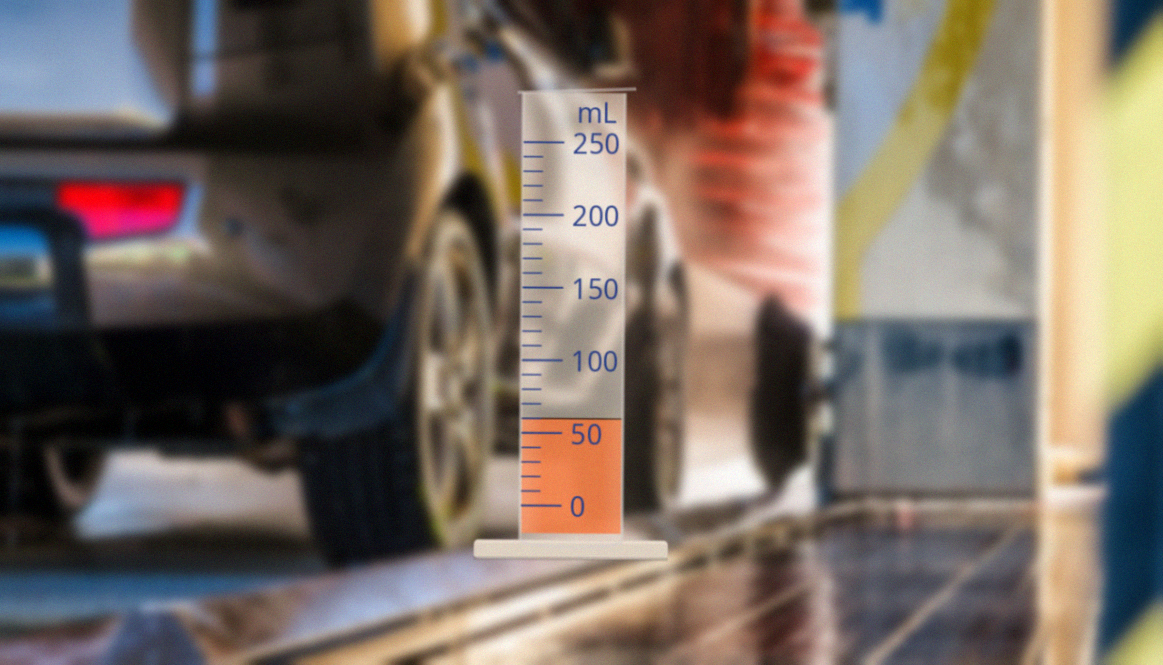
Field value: 60 mL
